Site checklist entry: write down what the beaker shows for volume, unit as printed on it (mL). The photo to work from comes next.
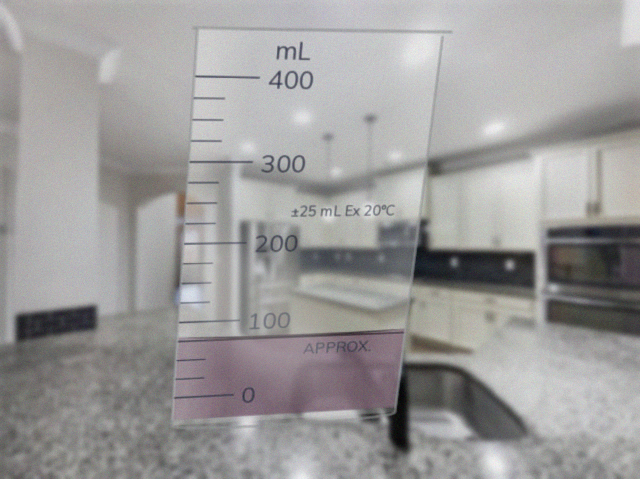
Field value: 75 mL
